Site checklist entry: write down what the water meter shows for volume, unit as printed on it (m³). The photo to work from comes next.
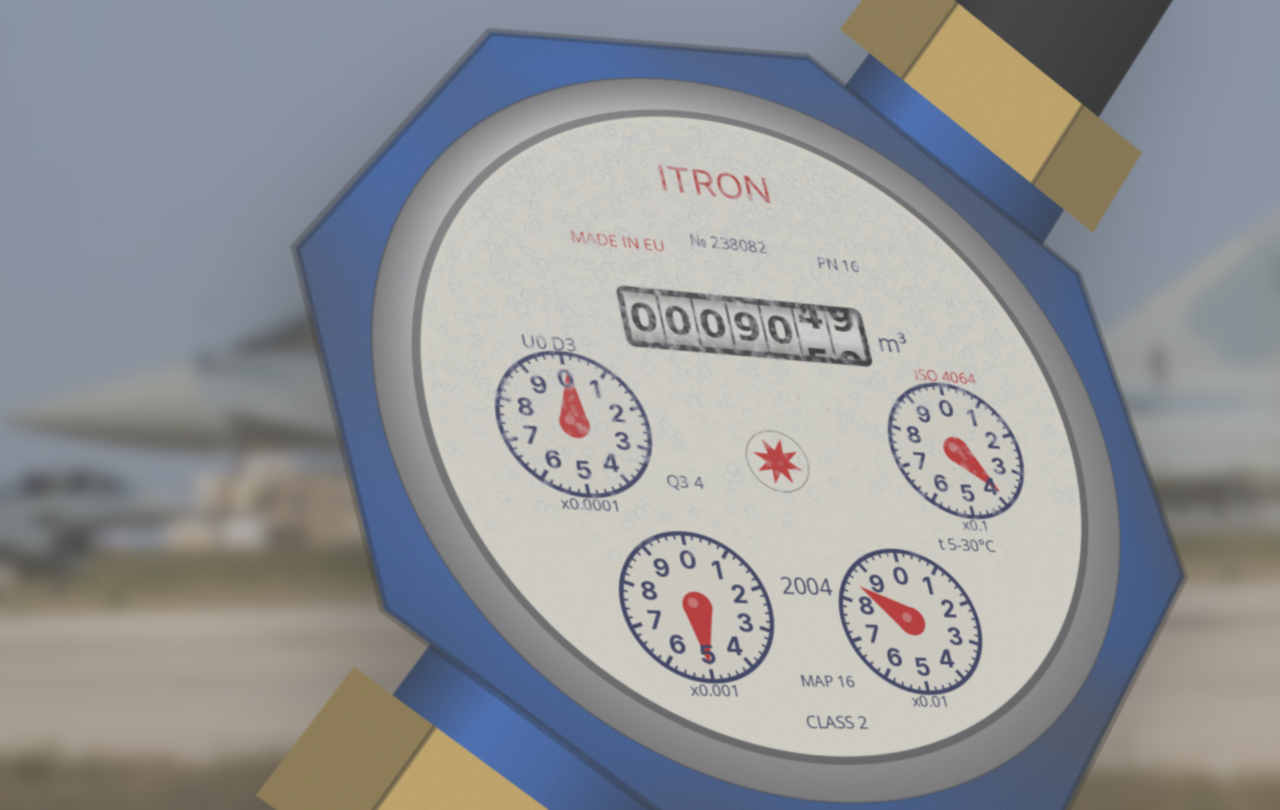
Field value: 9049.3850 m³
